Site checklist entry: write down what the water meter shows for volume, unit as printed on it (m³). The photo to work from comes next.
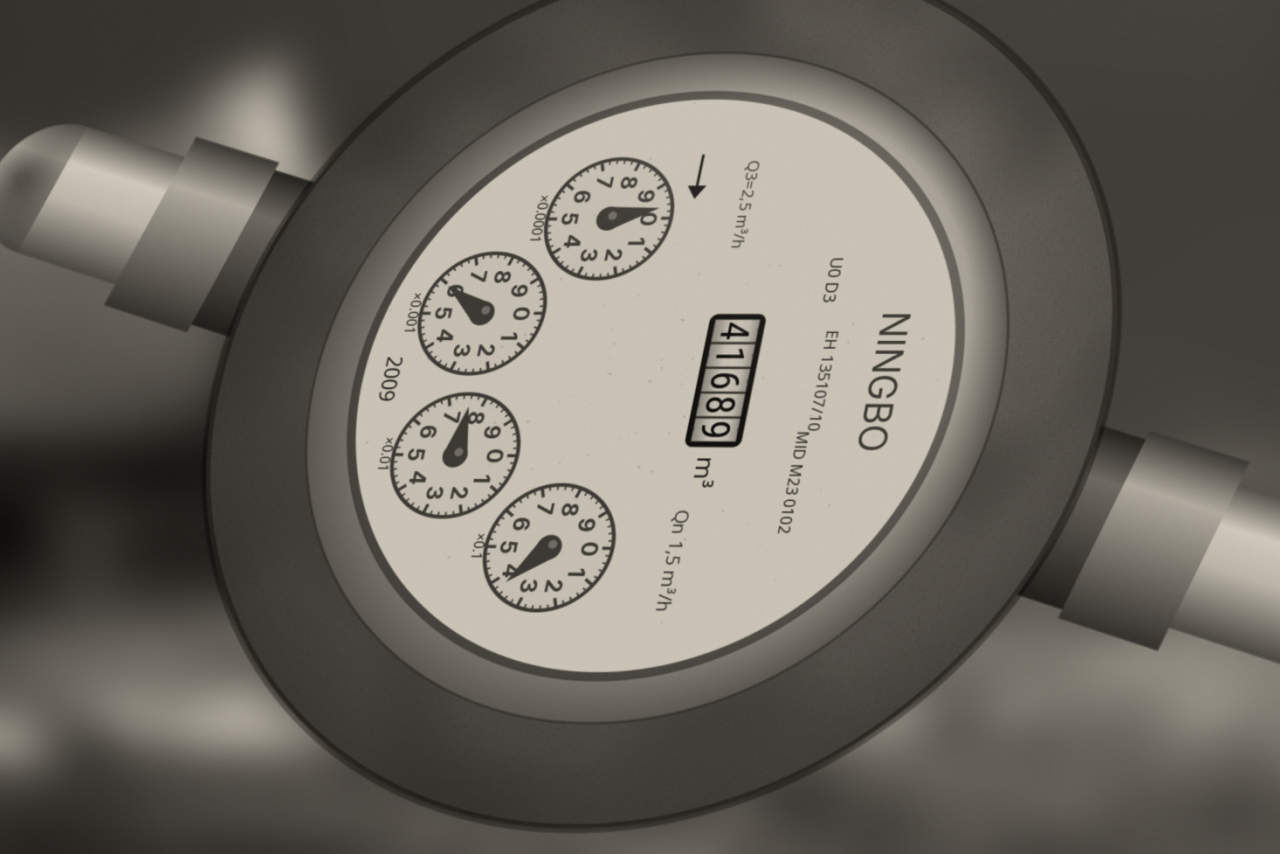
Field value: 41689.3759 m³
